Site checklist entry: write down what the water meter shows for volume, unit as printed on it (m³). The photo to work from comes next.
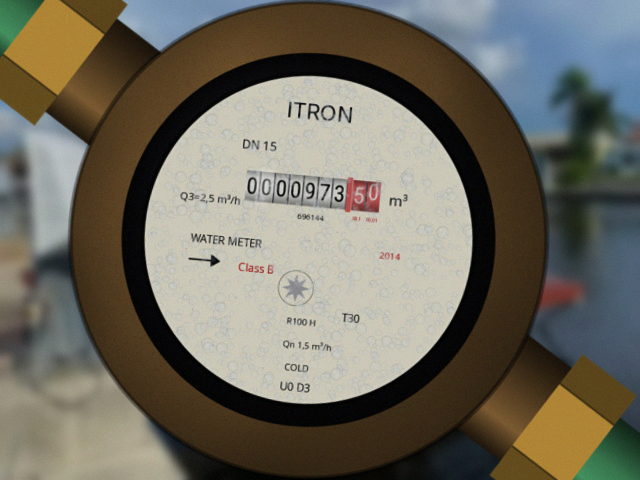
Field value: 973.50 m³
